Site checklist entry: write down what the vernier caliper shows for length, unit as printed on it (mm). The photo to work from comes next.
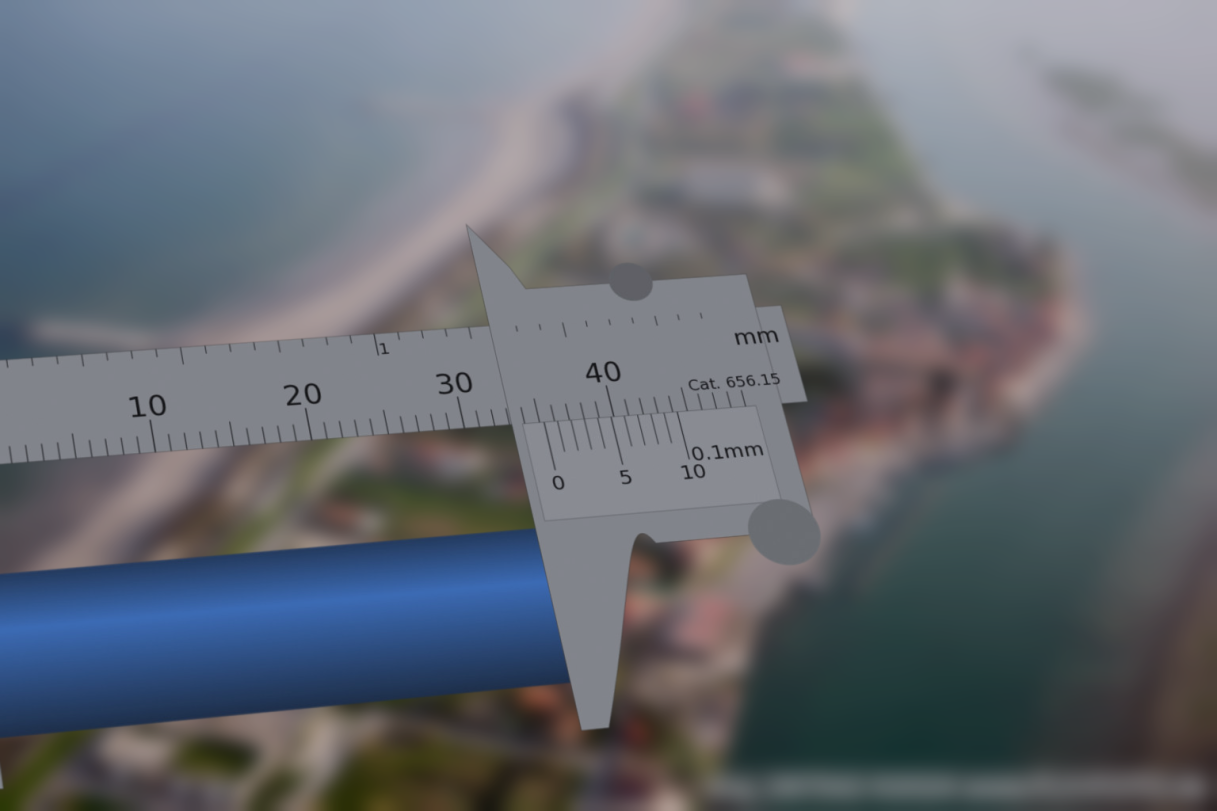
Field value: 35.3 mm
